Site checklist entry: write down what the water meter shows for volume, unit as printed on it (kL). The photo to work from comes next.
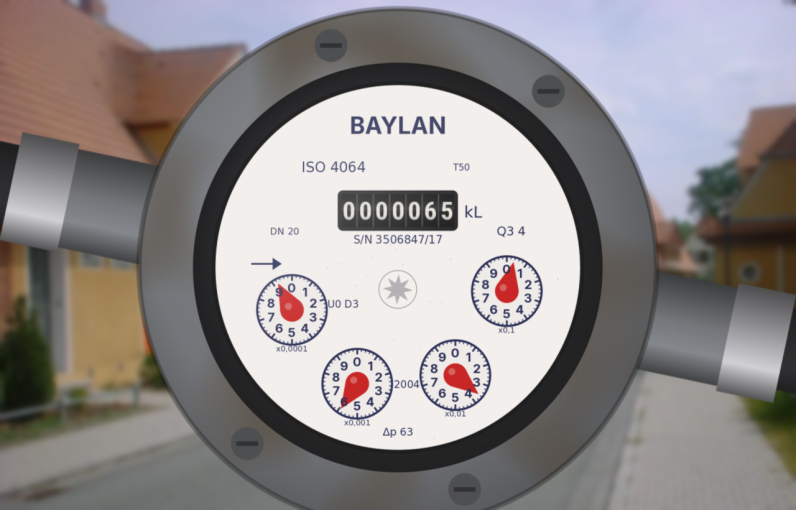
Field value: 65.0359 kL
